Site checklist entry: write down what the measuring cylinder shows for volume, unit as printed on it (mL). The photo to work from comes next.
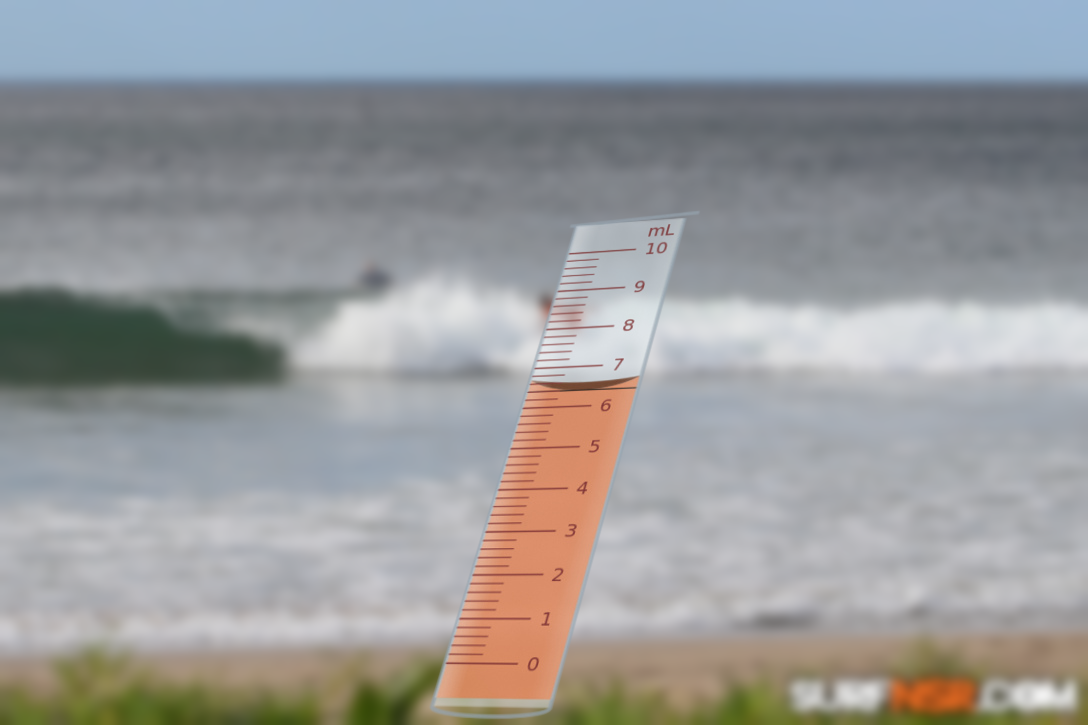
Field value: 6.4 mL
